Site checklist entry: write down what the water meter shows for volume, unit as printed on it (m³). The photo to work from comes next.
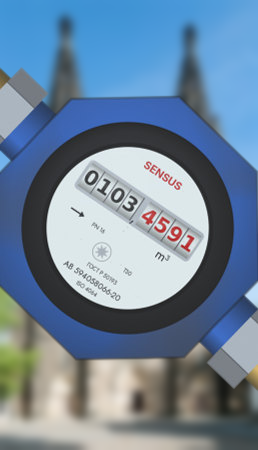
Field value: 103.4591 m³
